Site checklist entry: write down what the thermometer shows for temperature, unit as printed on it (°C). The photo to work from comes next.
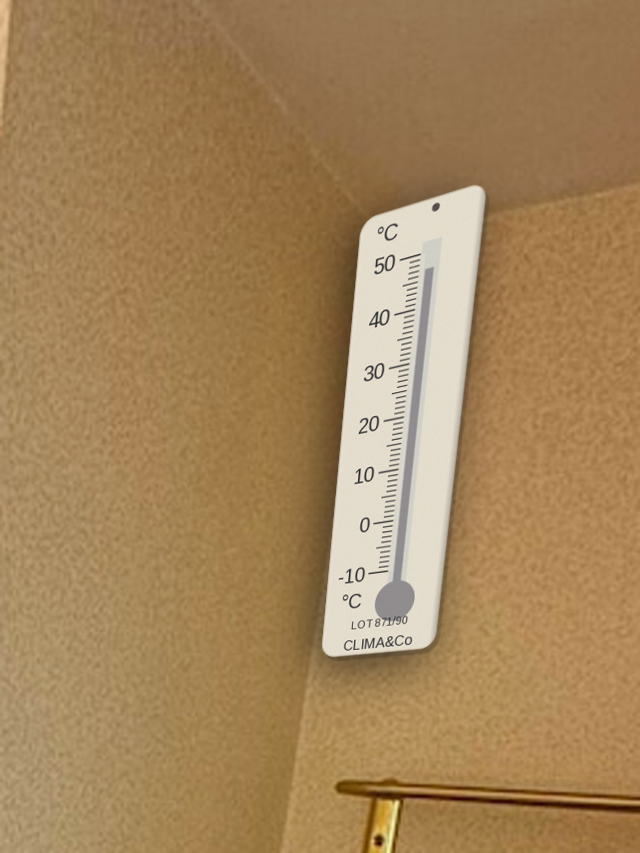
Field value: 47 °C
